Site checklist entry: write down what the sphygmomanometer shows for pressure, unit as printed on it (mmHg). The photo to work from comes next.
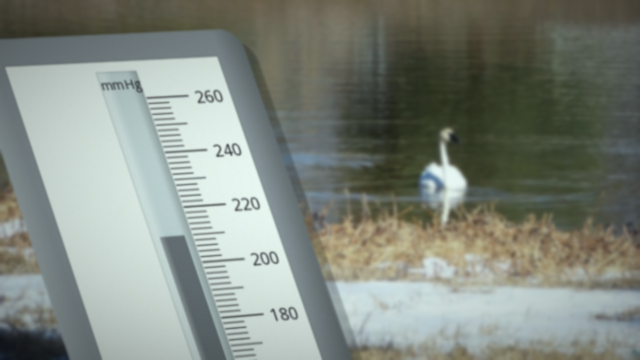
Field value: 210 mmHg
